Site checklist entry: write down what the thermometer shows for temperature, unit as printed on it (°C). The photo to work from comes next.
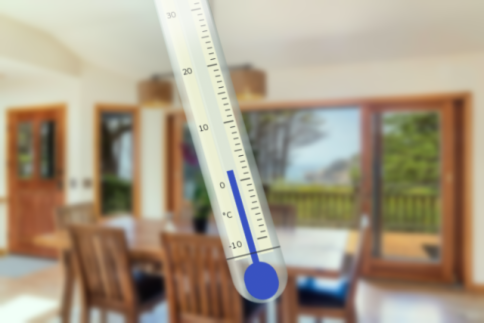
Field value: 2 °C
